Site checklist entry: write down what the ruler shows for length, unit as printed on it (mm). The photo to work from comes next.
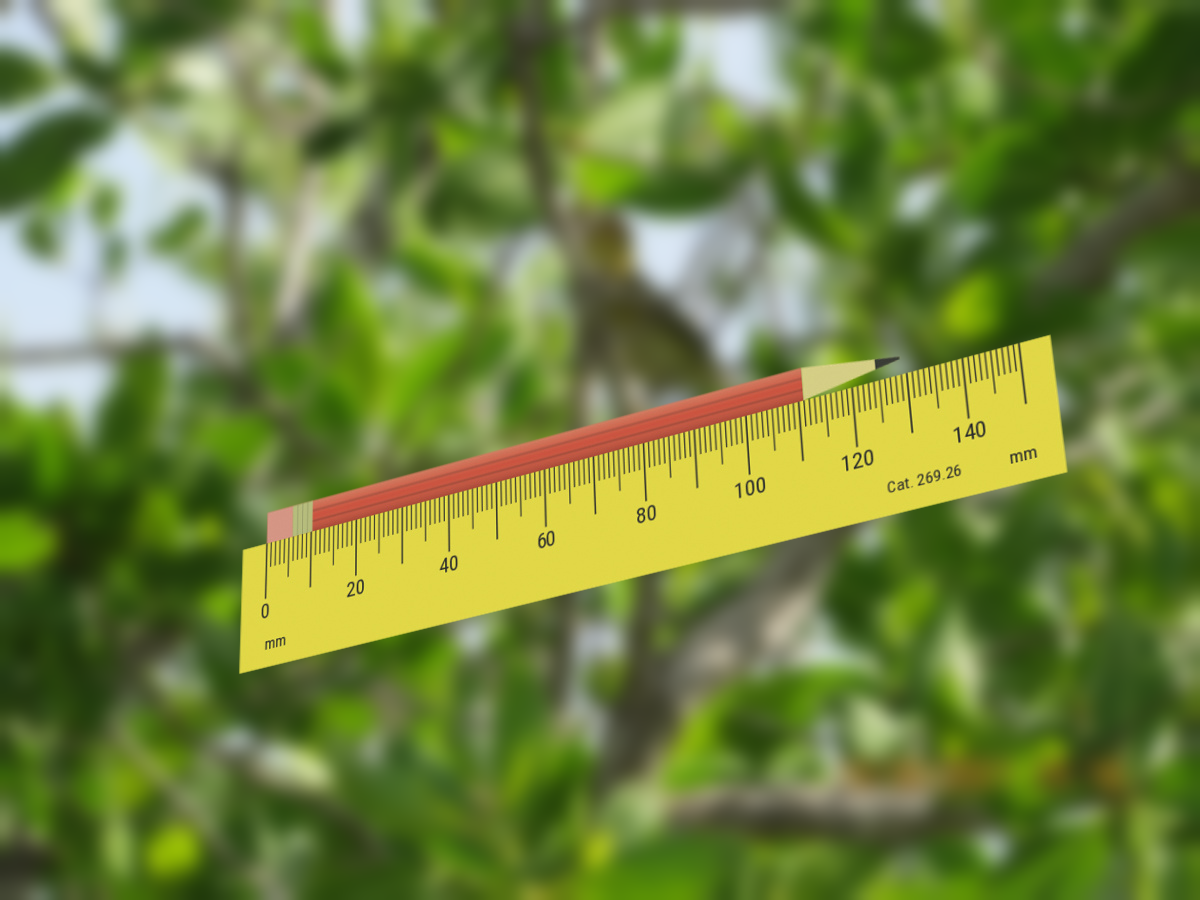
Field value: 129 mm
